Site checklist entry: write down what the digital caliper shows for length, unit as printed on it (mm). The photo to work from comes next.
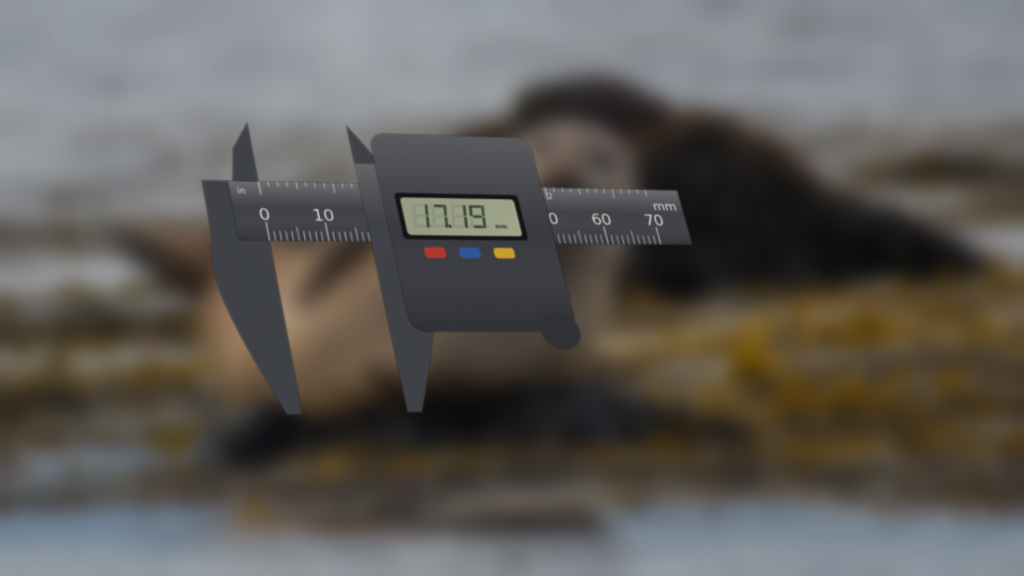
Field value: 17.19 mm
